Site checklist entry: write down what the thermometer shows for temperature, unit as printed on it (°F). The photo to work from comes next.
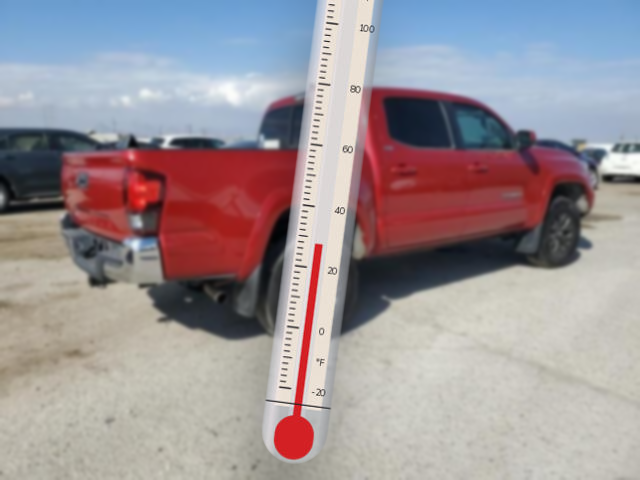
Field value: 28 °F
